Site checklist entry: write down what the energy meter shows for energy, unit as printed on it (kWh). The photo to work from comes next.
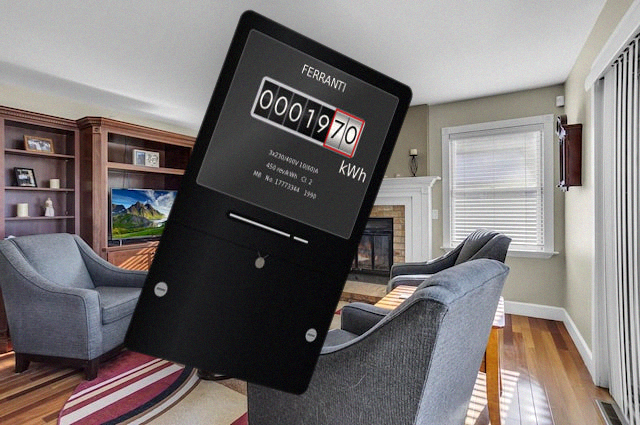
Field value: 19.70 kWh
